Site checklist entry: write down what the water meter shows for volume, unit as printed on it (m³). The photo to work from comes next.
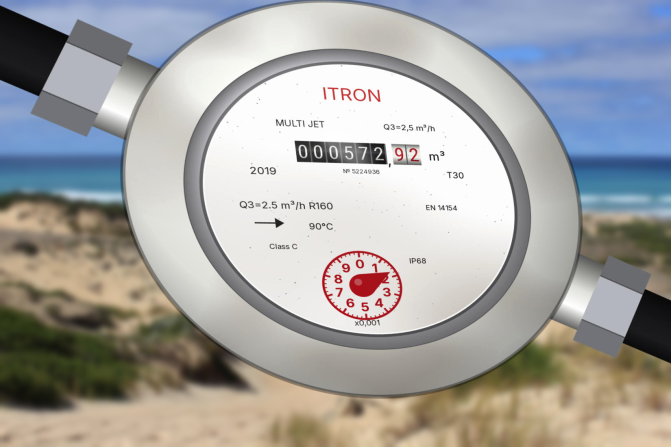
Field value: 572.921 m³
